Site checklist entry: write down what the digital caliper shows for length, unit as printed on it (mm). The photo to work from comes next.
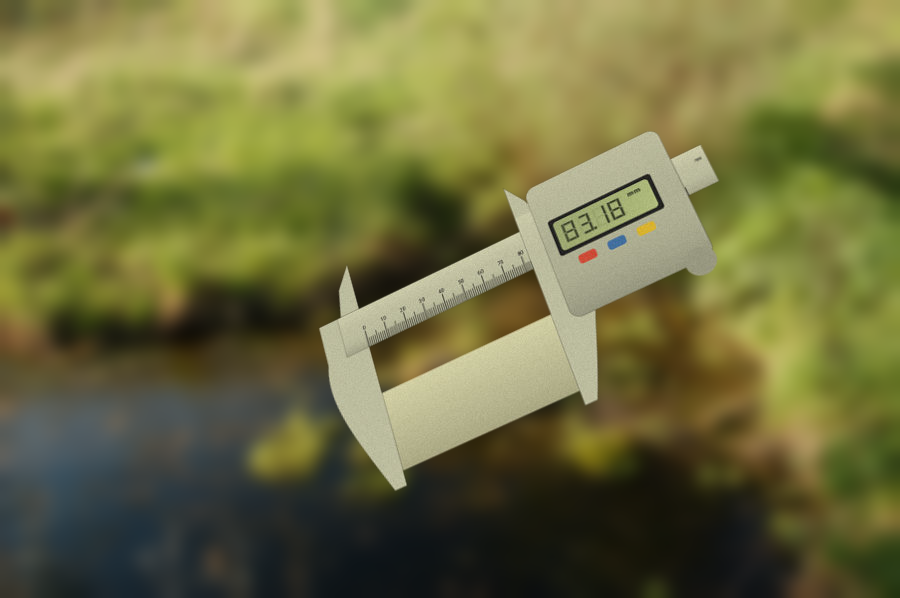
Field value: 83.18 mm
